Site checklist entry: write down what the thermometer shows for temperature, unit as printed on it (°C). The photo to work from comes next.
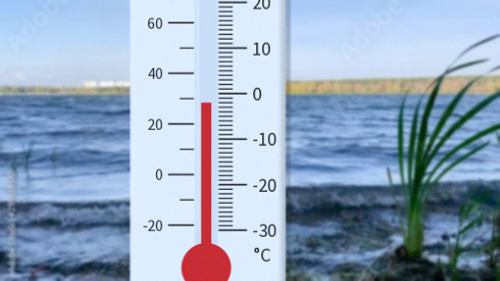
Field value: -2 °C
